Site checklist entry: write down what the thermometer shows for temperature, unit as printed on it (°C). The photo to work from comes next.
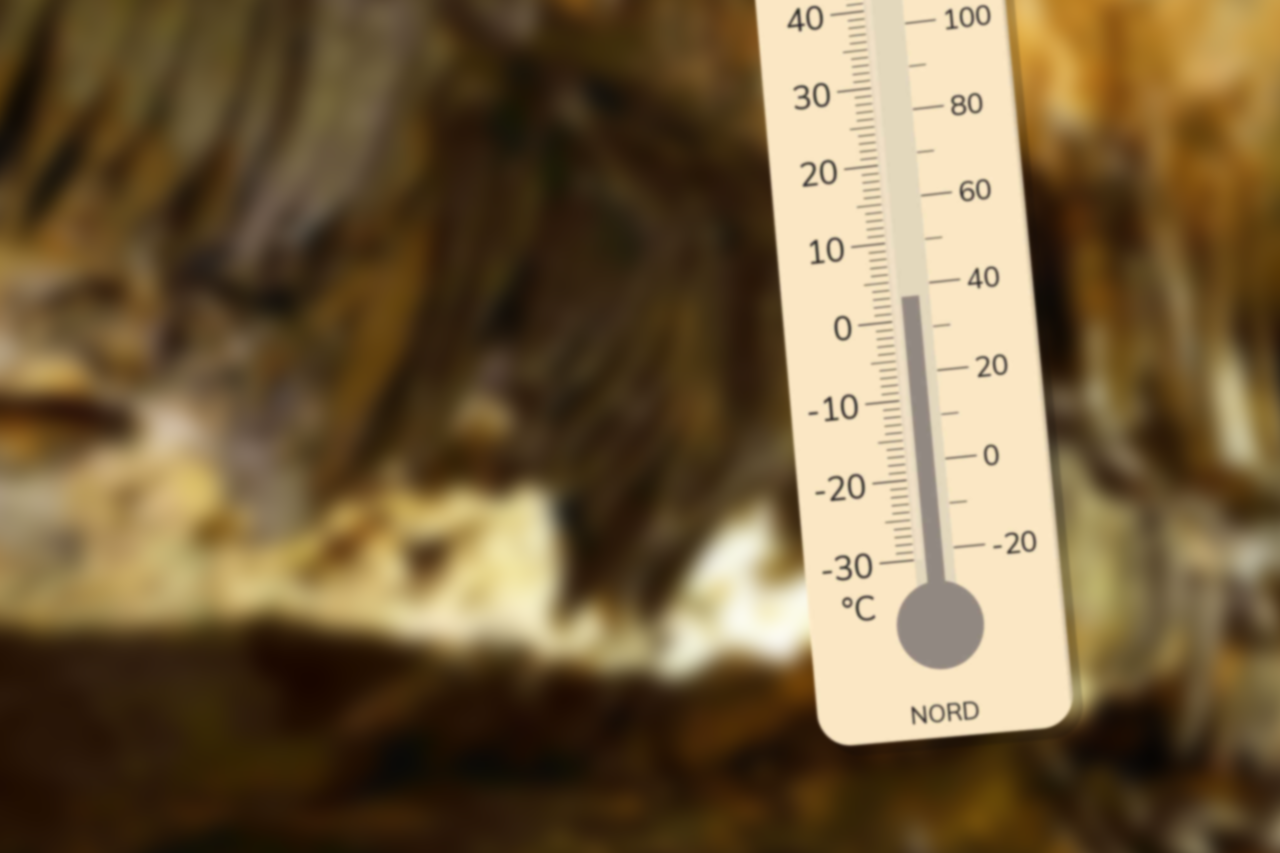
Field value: 3 °C
